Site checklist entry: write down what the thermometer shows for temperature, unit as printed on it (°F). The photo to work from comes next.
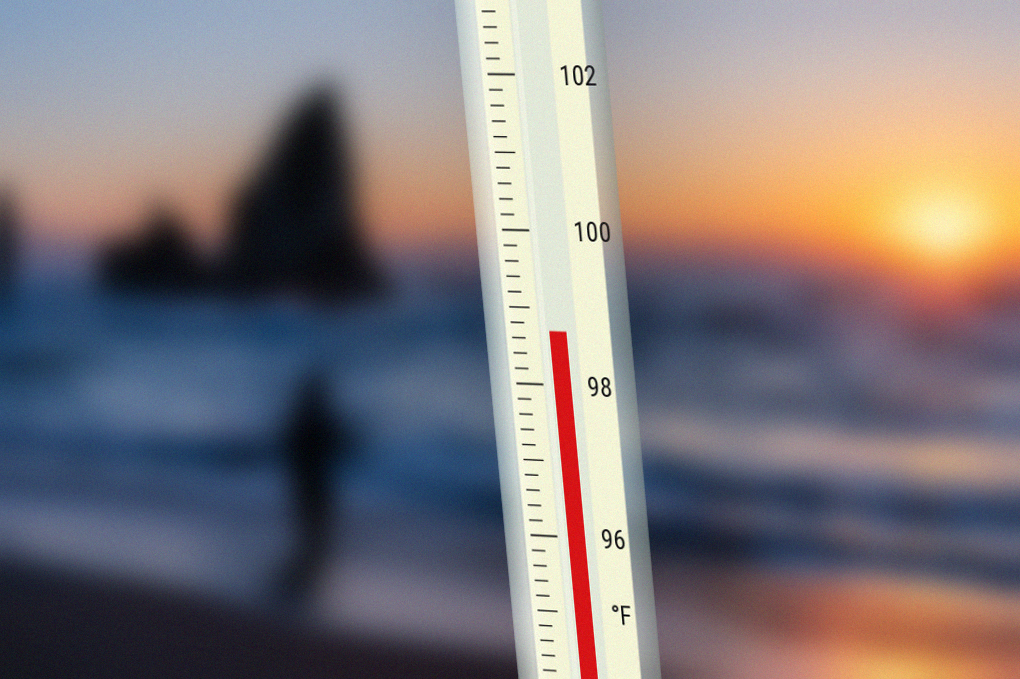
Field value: 98.7 °F
